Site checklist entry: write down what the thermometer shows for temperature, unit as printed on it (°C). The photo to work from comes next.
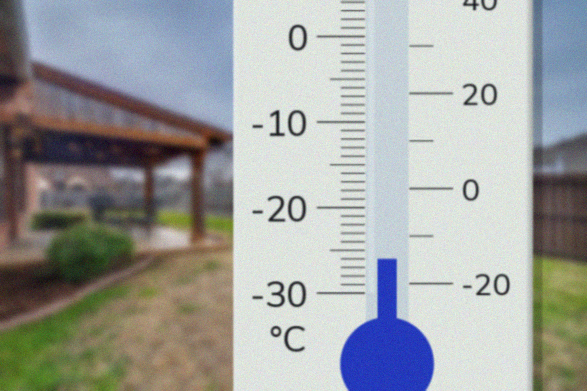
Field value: -26 °C
